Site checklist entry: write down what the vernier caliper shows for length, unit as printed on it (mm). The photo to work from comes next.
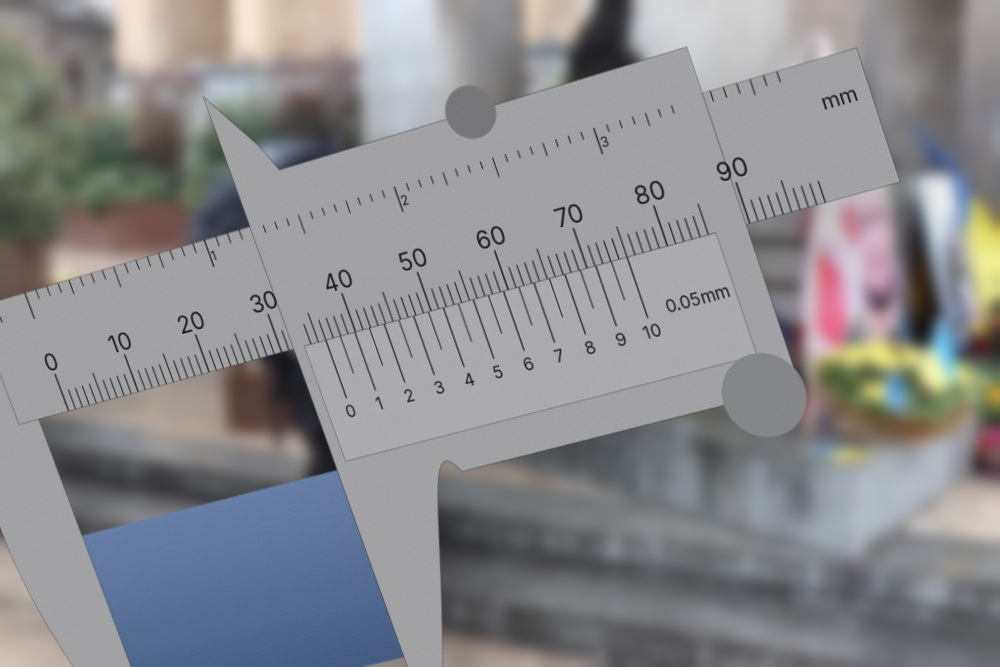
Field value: 36.0 mm
